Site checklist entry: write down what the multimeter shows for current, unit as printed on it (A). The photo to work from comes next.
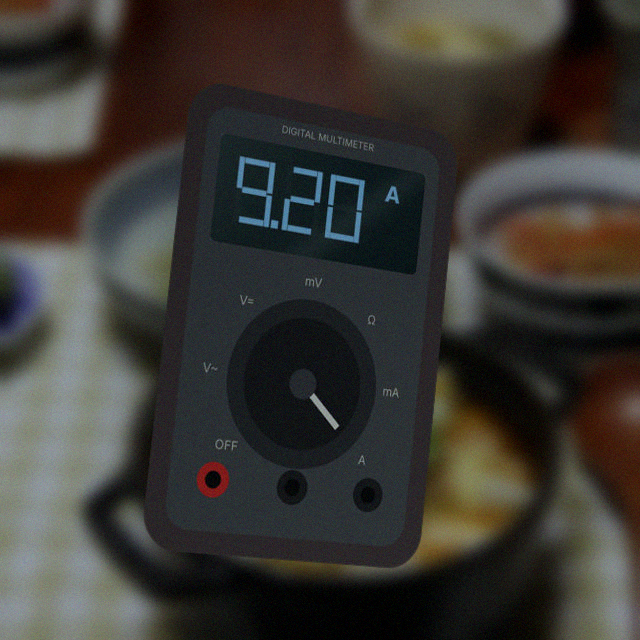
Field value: 9.20 A
